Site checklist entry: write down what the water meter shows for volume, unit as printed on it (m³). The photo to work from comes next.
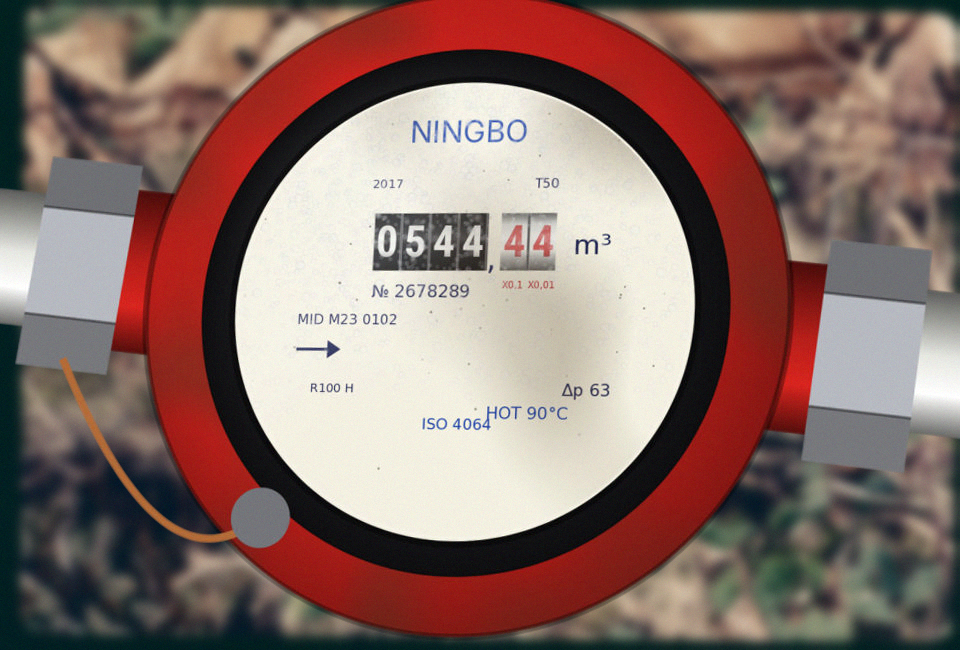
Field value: 544.44 m³
